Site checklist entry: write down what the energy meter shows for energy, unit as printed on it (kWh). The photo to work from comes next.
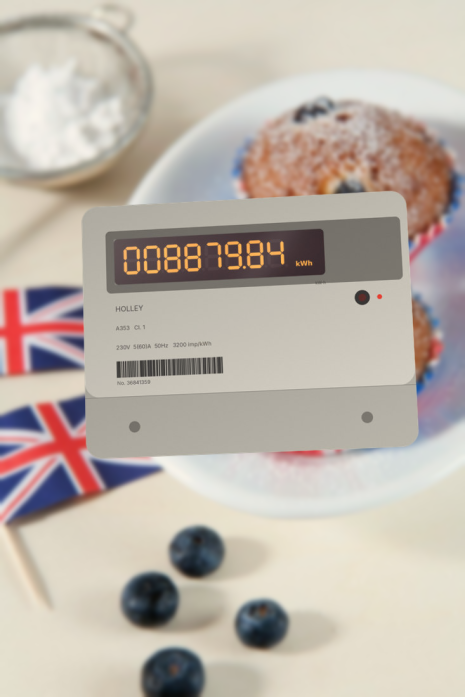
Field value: 8879.84 kWh
